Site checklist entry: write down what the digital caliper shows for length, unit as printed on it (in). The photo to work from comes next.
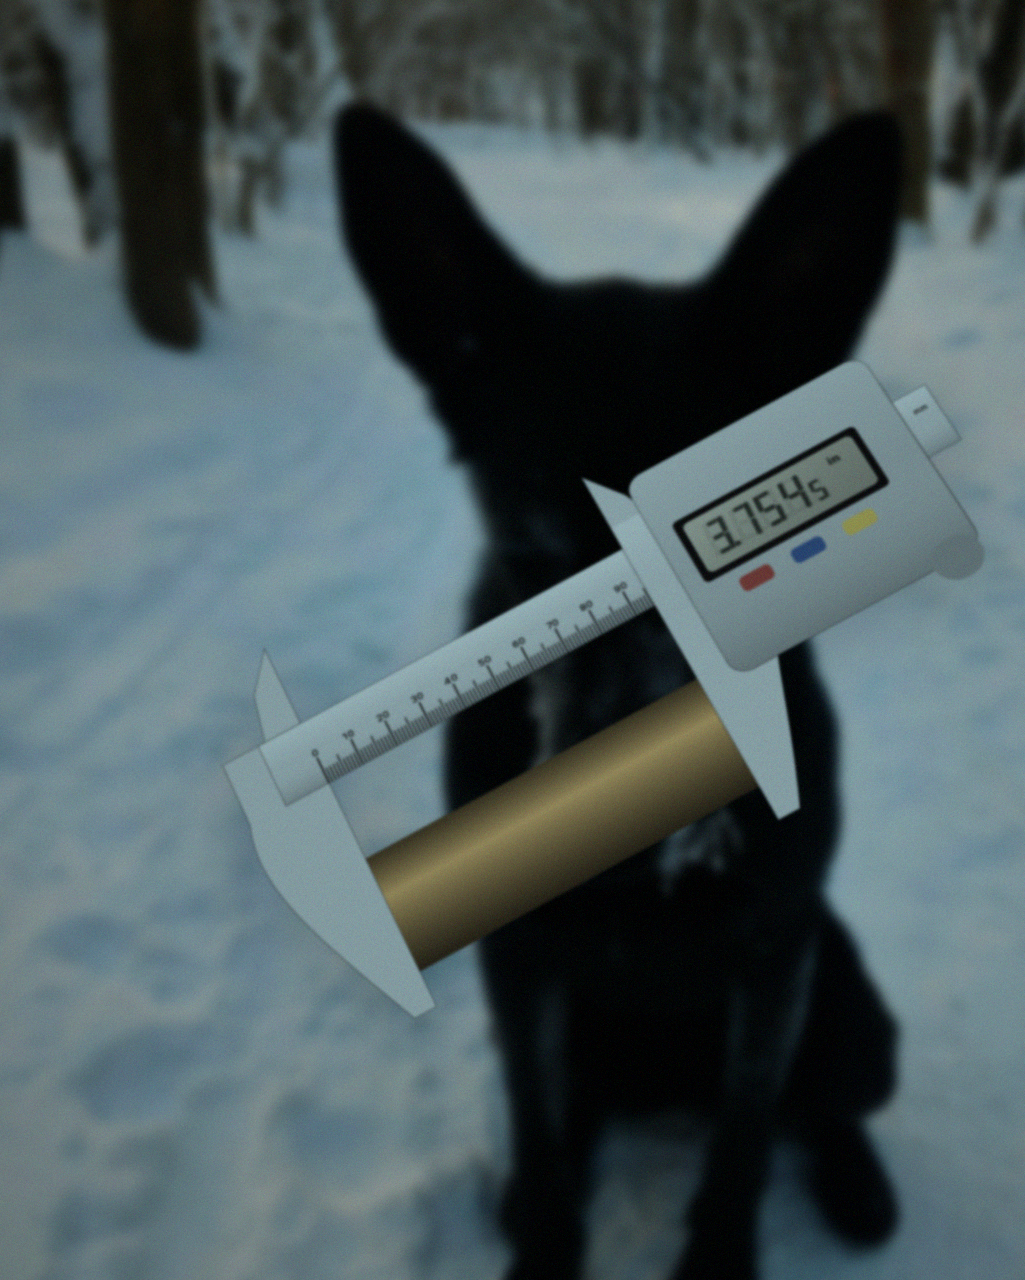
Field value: 3.7545 in
